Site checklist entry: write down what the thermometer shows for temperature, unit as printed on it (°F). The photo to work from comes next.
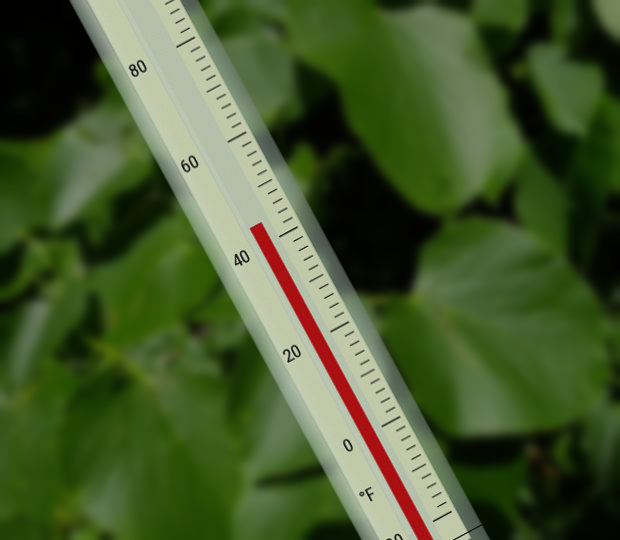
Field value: 44 °F
